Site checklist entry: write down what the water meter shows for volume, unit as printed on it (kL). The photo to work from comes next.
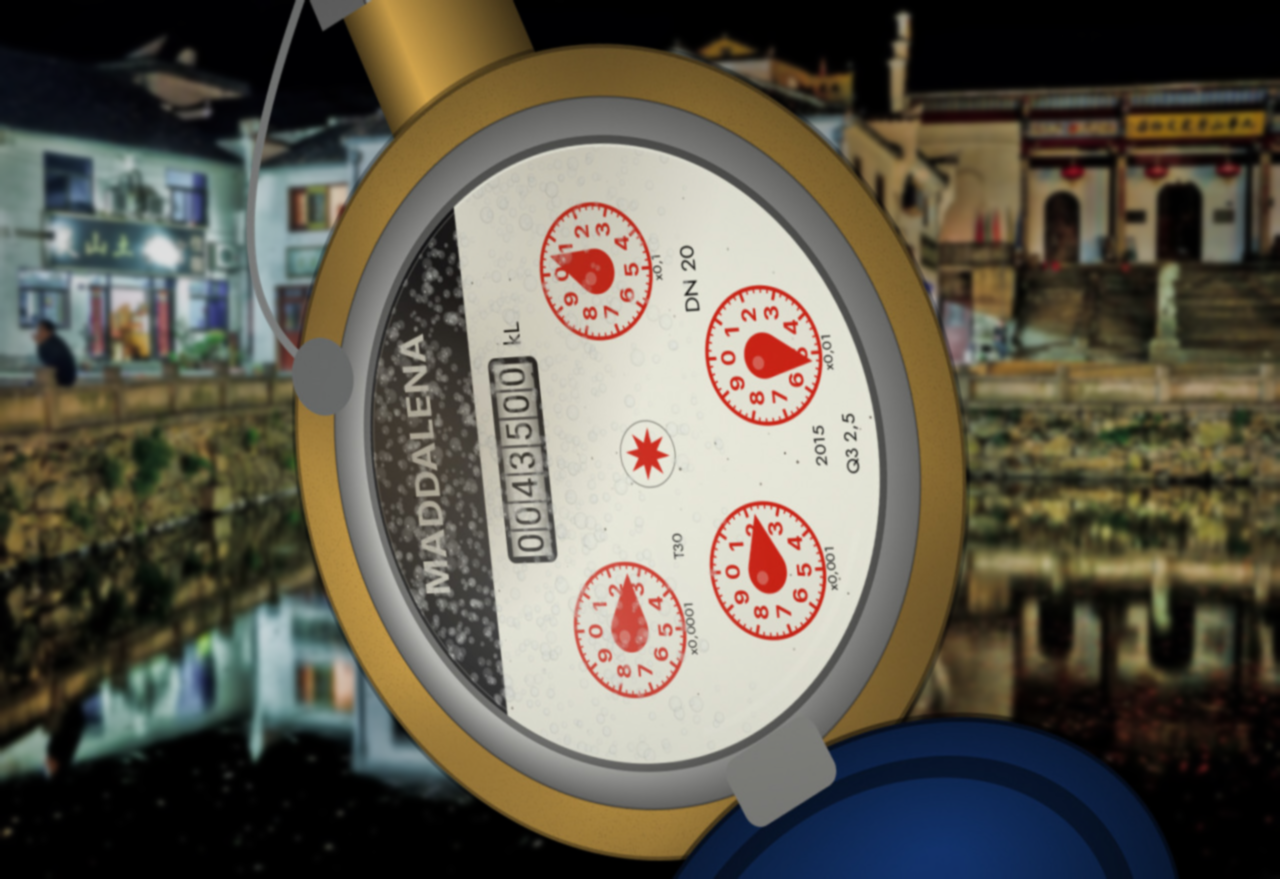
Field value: 43500.0522 kL
